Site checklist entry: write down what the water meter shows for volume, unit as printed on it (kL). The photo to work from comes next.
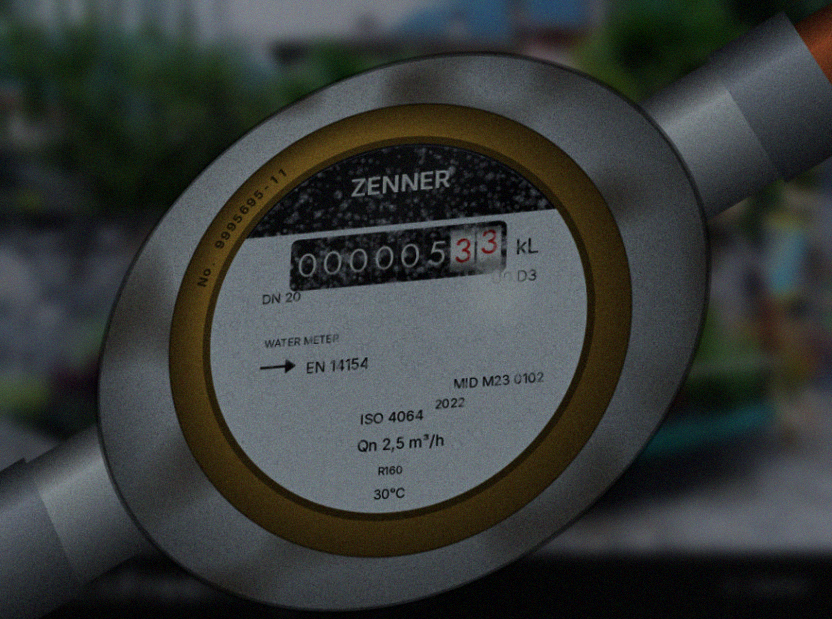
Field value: 5.33 kL
